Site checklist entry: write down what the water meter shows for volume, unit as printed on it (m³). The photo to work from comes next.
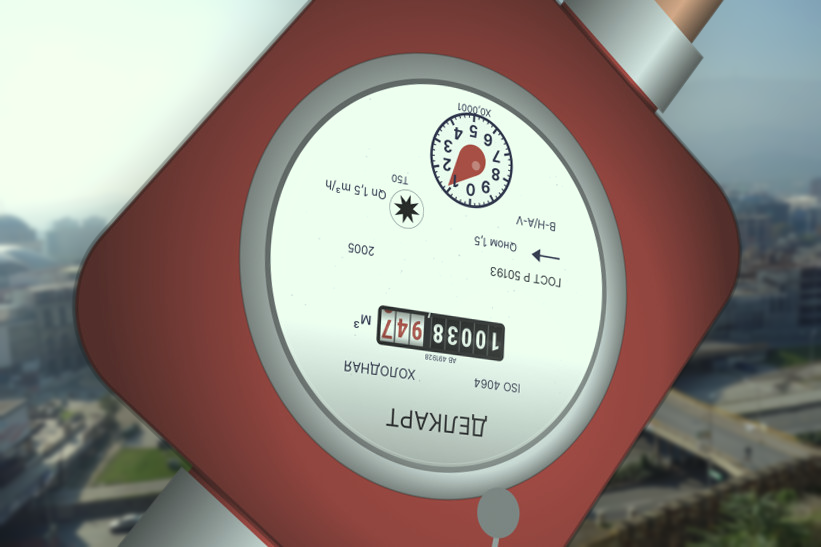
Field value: 10038.9471 m³
